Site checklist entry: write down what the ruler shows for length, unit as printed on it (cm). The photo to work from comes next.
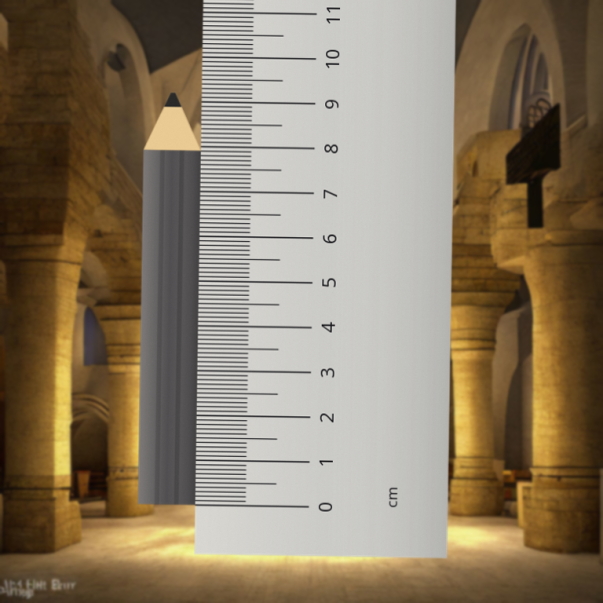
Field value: 9.2 cm
